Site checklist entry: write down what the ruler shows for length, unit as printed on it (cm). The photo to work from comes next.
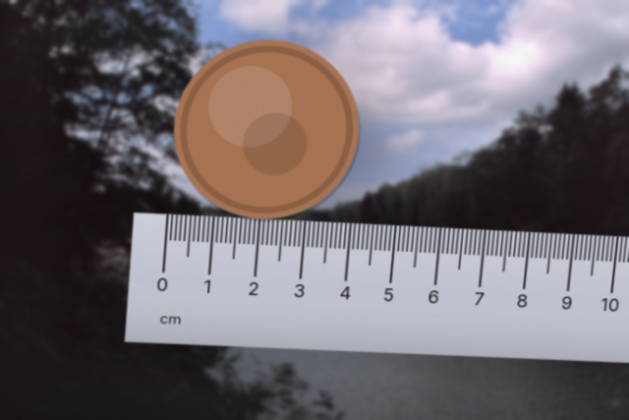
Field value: 4 cm
